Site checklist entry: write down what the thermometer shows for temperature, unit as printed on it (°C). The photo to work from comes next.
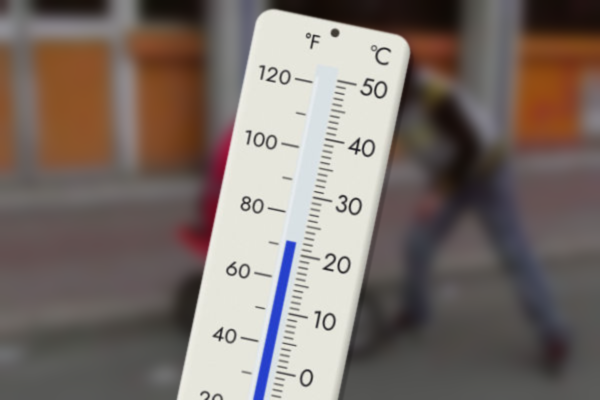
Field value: 22 °C
